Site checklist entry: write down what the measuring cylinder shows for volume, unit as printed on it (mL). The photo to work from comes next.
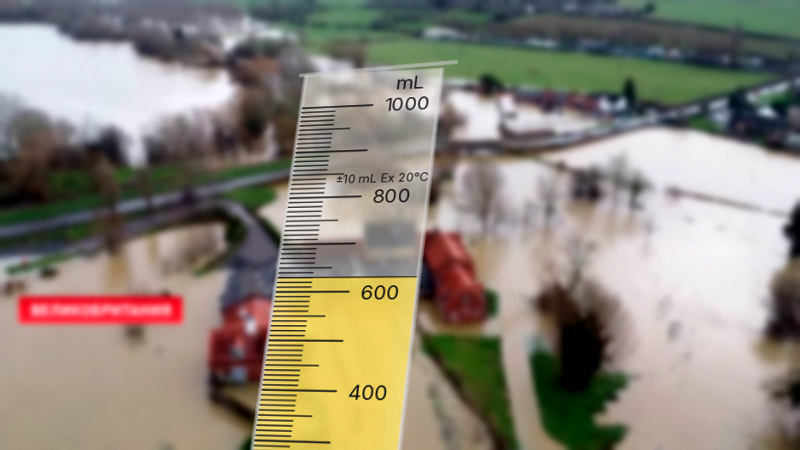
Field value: 630 mL
